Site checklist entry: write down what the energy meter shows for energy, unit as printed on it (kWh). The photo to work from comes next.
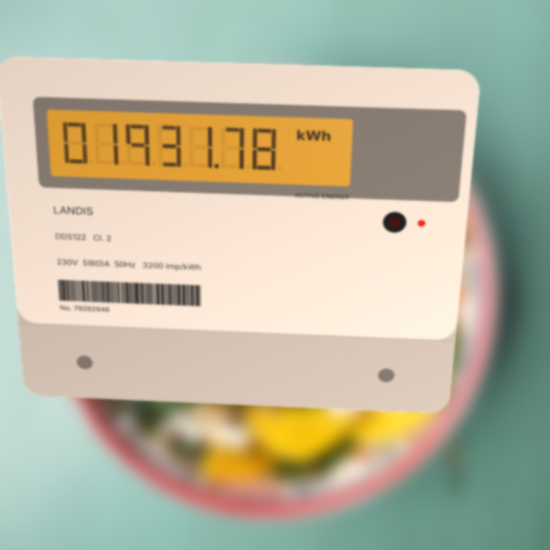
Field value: 1931.78 kWh
